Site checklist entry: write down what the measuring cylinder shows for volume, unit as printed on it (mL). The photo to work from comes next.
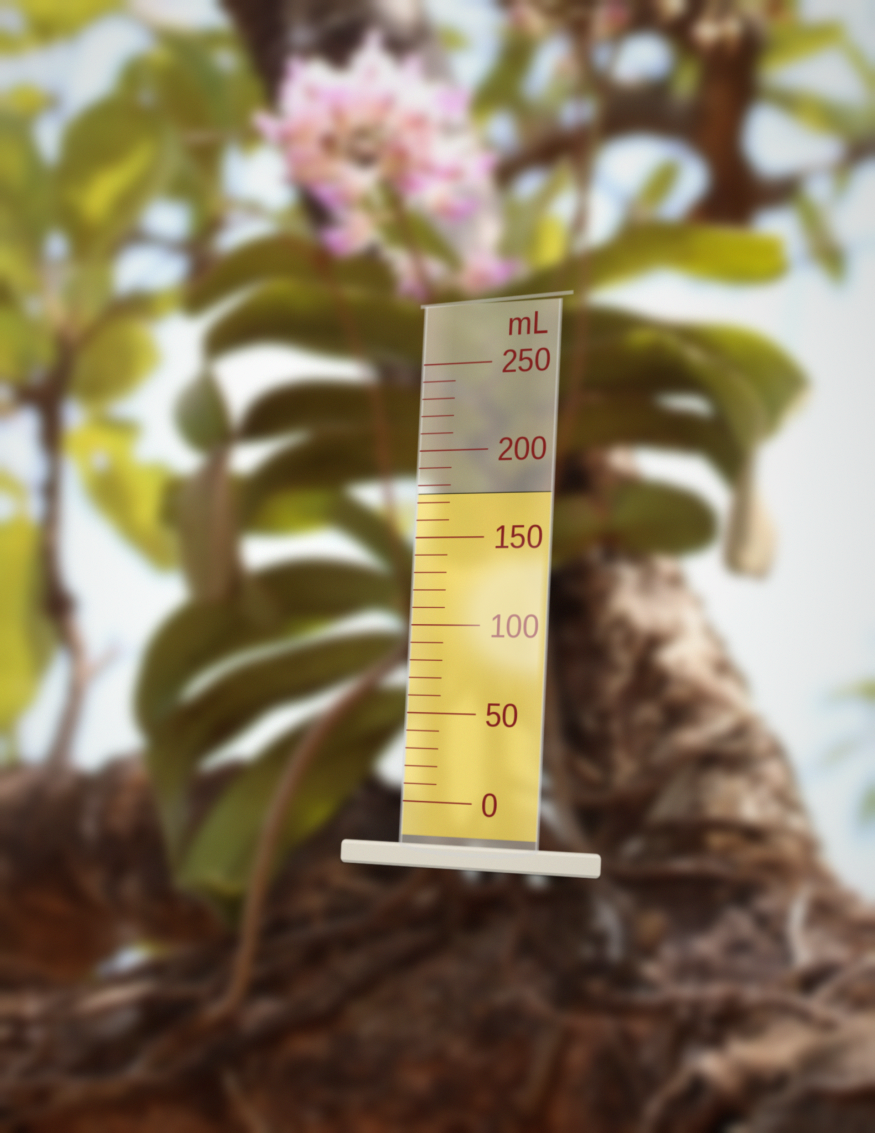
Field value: 175 mL
